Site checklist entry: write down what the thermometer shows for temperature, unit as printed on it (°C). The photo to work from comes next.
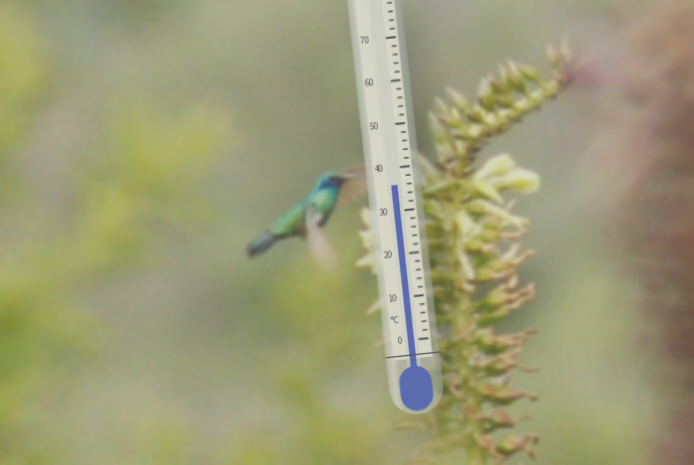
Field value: 36 °C
